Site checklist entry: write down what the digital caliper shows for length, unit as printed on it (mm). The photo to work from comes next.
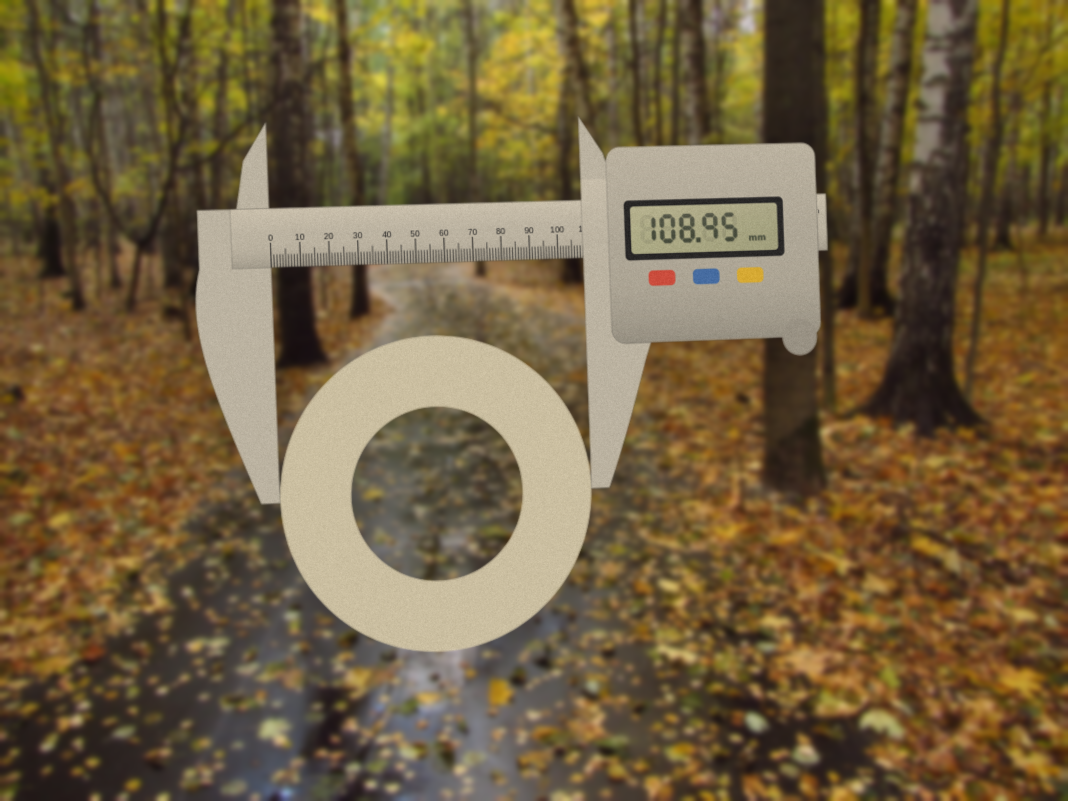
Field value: 108.95 mm
